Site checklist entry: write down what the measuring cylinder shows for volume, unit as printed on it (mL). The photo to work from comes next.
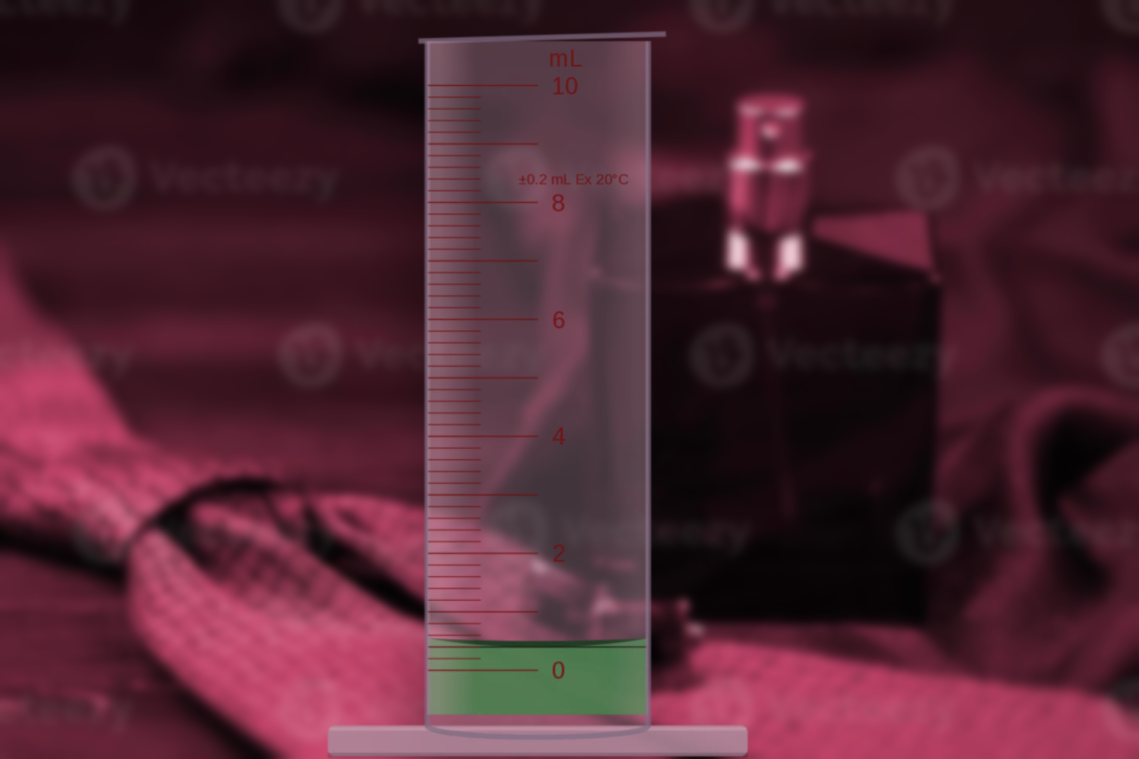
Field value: 0.4 mL
